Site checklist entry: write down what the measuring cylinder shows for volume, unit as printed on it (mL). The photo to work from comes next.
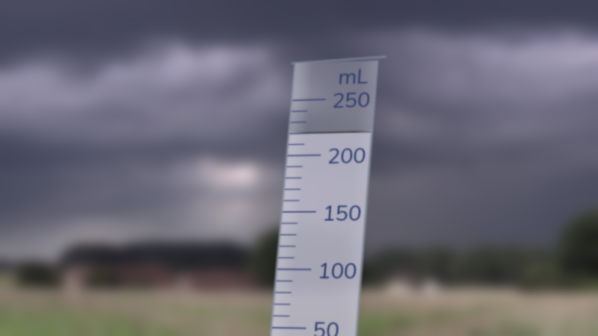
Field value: 220 mL
